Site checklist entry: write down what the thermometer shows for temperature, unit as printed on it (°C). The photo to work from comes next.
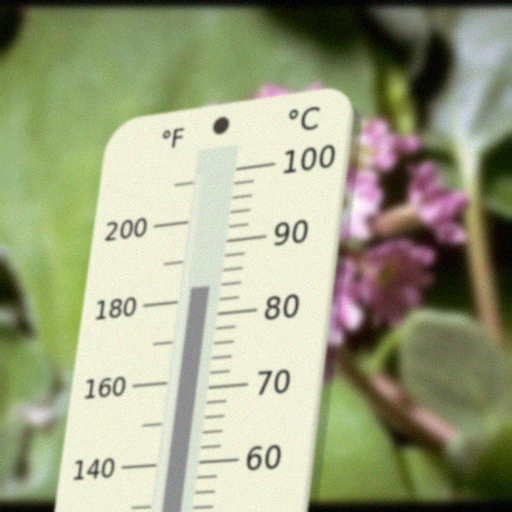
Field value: 84 °C
